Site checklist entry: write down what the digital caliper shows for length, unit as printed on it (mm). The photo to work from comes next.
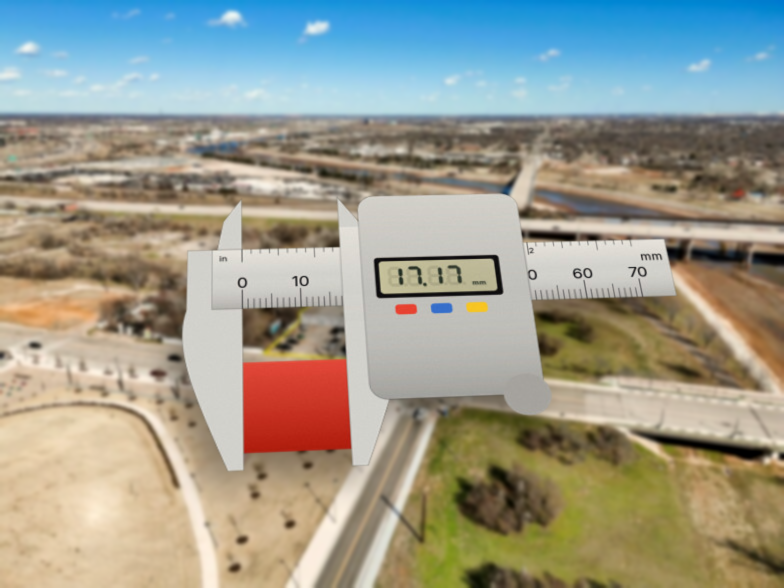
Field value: 17.17 mm
